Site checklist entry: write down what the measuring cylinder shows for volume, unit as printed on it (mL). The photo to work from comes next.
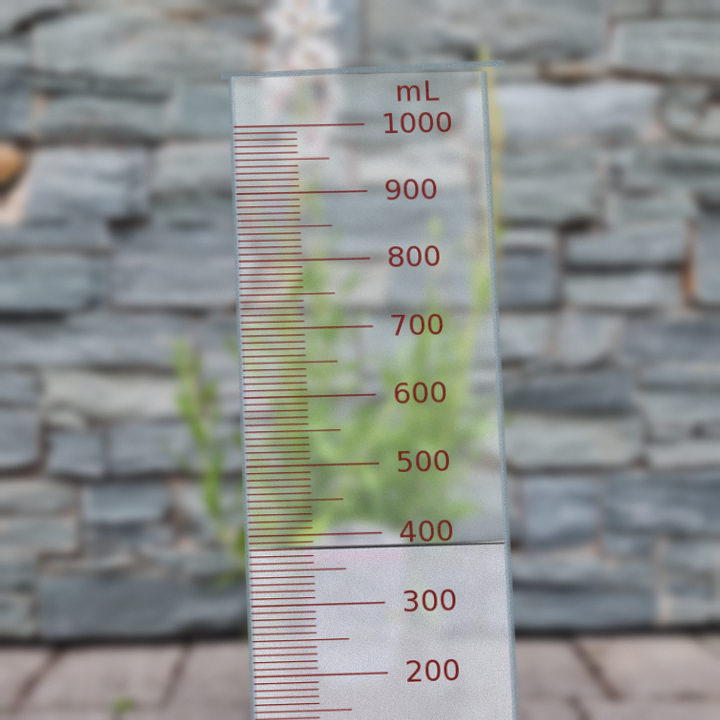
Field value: 380 mL
